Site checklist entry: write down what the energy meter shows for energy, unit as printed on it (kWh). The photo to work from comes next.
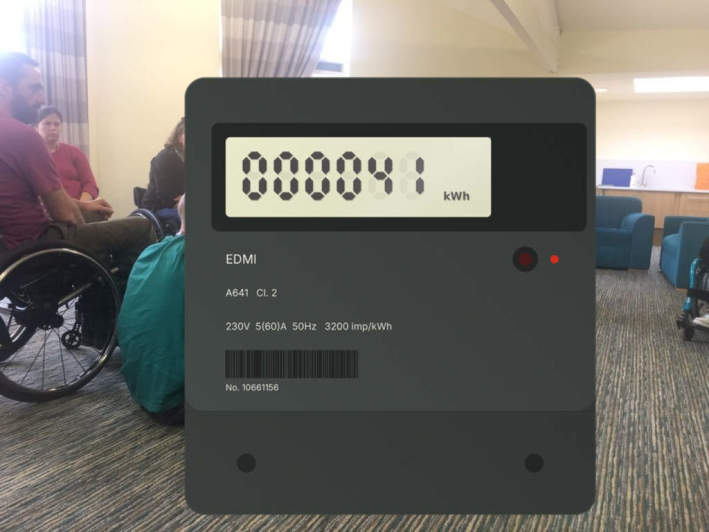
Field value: 41 kWh
